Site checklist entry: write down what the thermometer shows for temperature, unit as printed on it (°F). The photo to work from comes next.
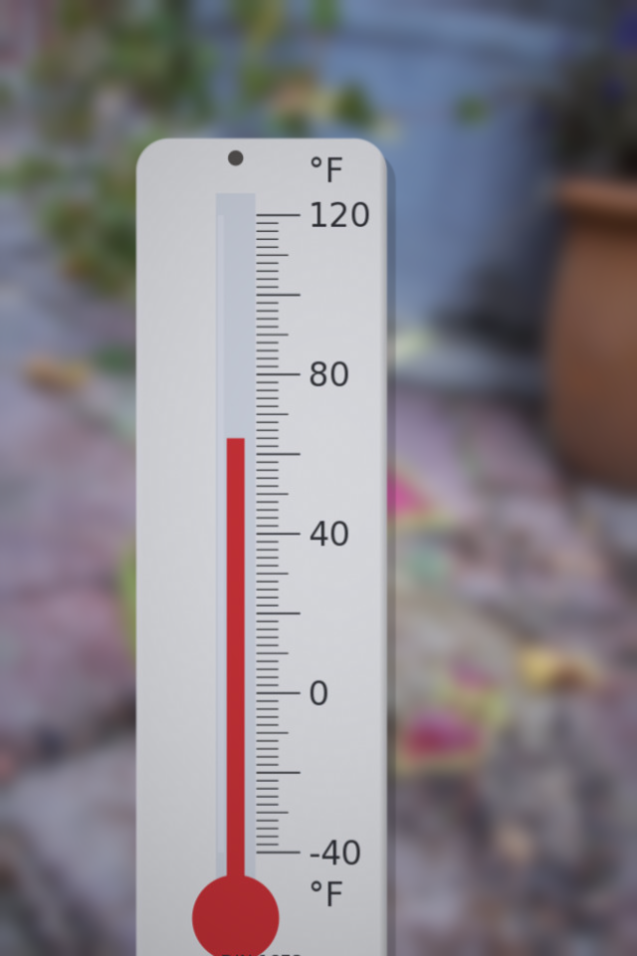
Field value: 64 °F
